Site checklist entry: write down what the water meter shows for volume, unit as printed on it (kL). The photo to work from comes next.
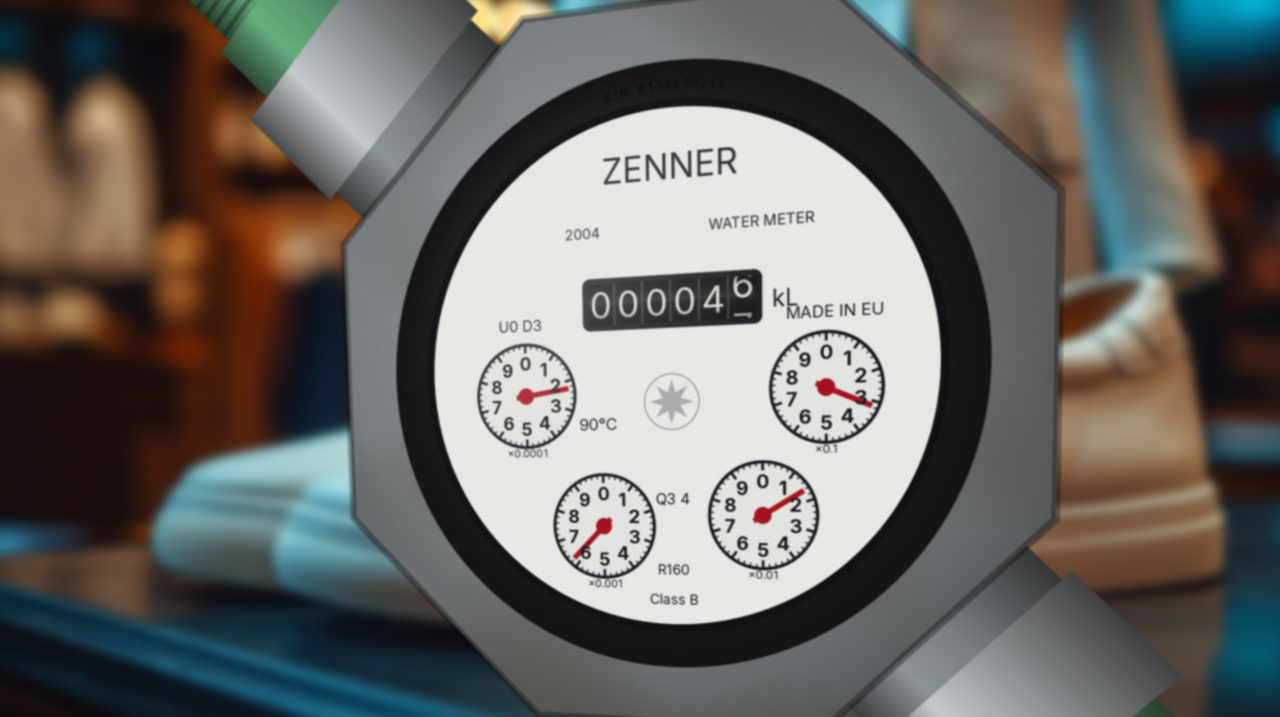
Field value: 46.3162 kL
